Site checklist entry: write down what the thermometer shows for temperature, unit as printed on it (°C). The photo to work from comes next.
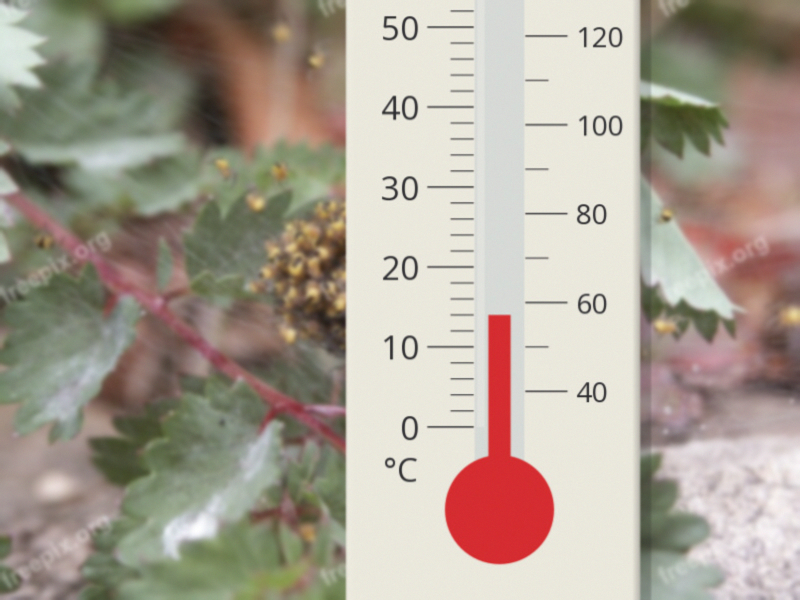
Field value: 14 °C
